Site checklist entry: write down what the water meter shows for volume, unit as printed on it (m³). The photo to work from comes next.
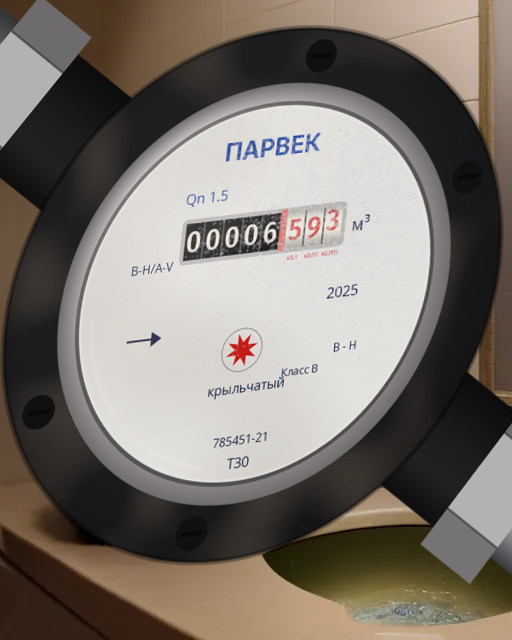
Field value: 6.593 m³
